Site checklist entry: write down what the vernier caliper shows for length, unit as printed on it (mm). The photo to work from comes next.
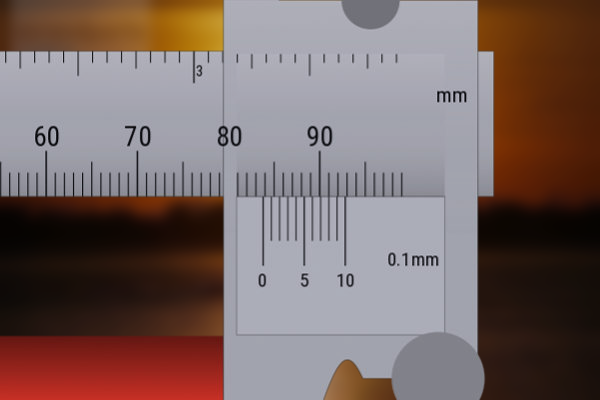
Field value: 83.8 mm
